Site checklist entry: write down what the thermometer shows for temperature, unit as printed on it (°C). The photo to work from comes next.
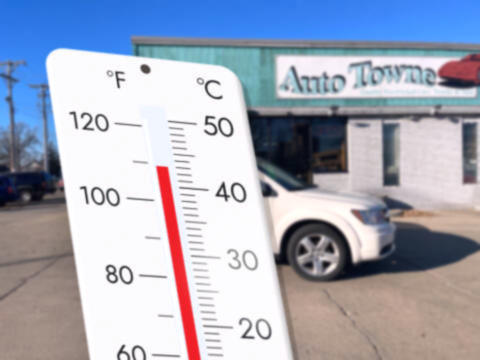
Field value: 43 °C
